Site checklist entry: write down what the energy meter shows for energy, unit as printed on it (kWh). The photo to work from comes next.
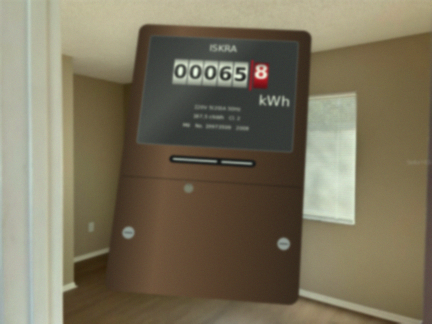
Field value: 65.8 kWh
